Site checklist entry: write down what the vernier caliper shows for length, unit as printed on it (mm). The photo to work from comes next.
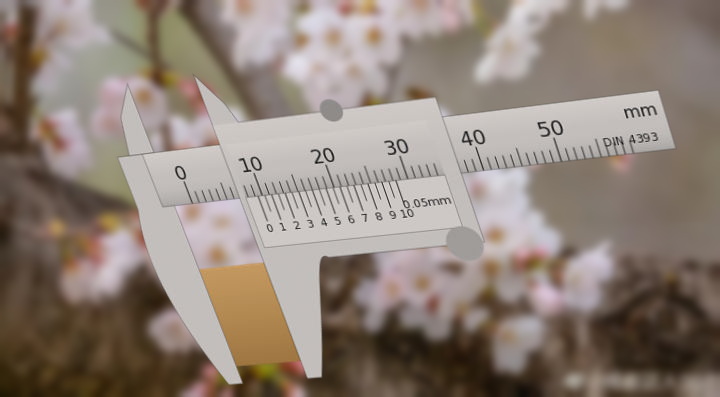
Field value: 9.4 mm
